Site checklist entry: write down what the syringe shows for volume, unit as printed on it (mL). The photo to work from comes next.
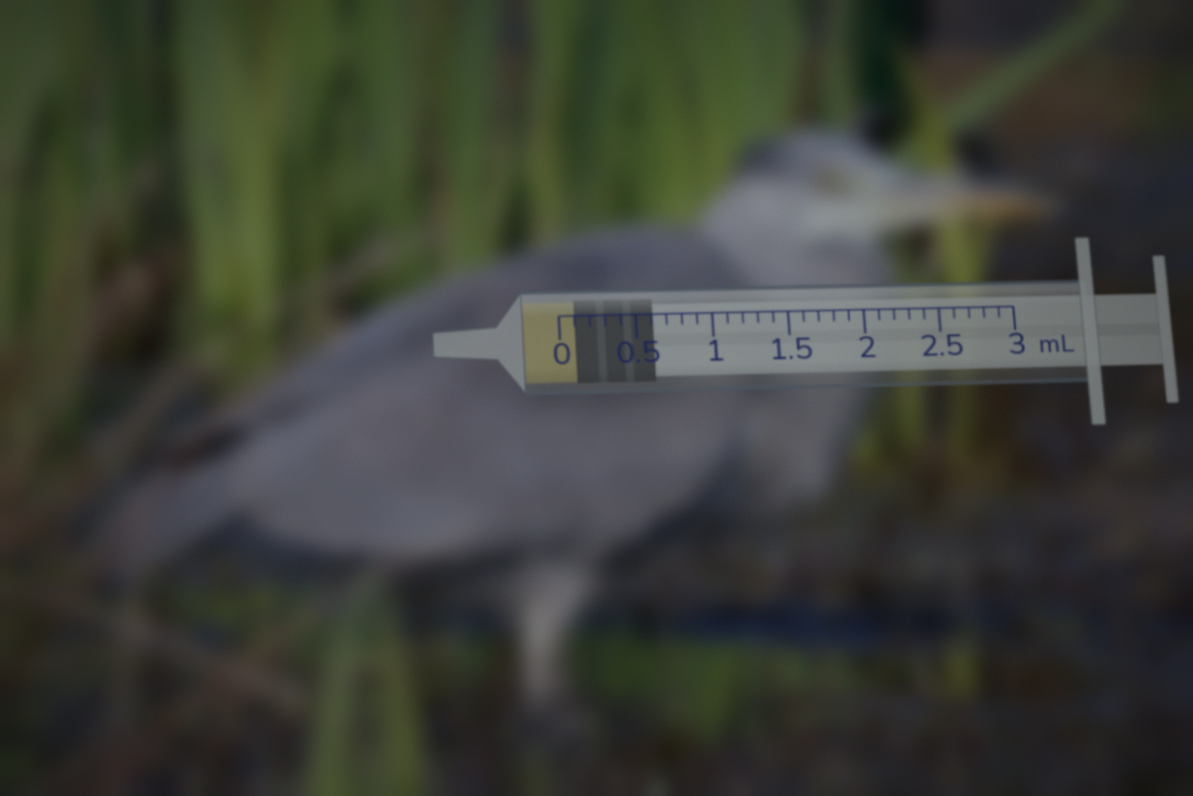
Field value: 0.1 mL
